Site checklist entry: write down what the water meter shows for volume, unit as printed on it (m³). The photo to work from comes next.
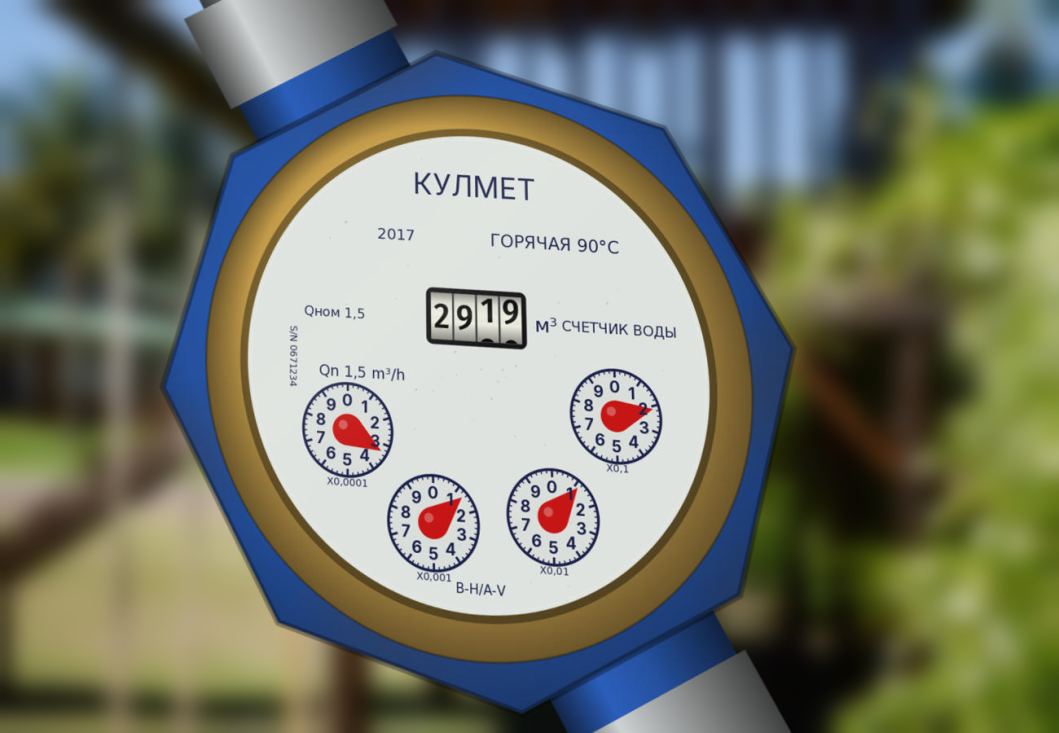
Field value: 2919.2113 m³
